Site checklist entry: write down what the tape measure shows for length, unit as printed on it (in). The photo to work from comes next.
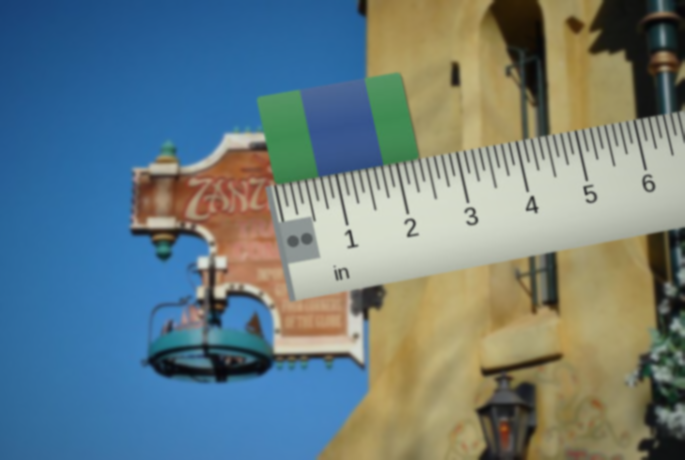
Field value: 2.375 in
